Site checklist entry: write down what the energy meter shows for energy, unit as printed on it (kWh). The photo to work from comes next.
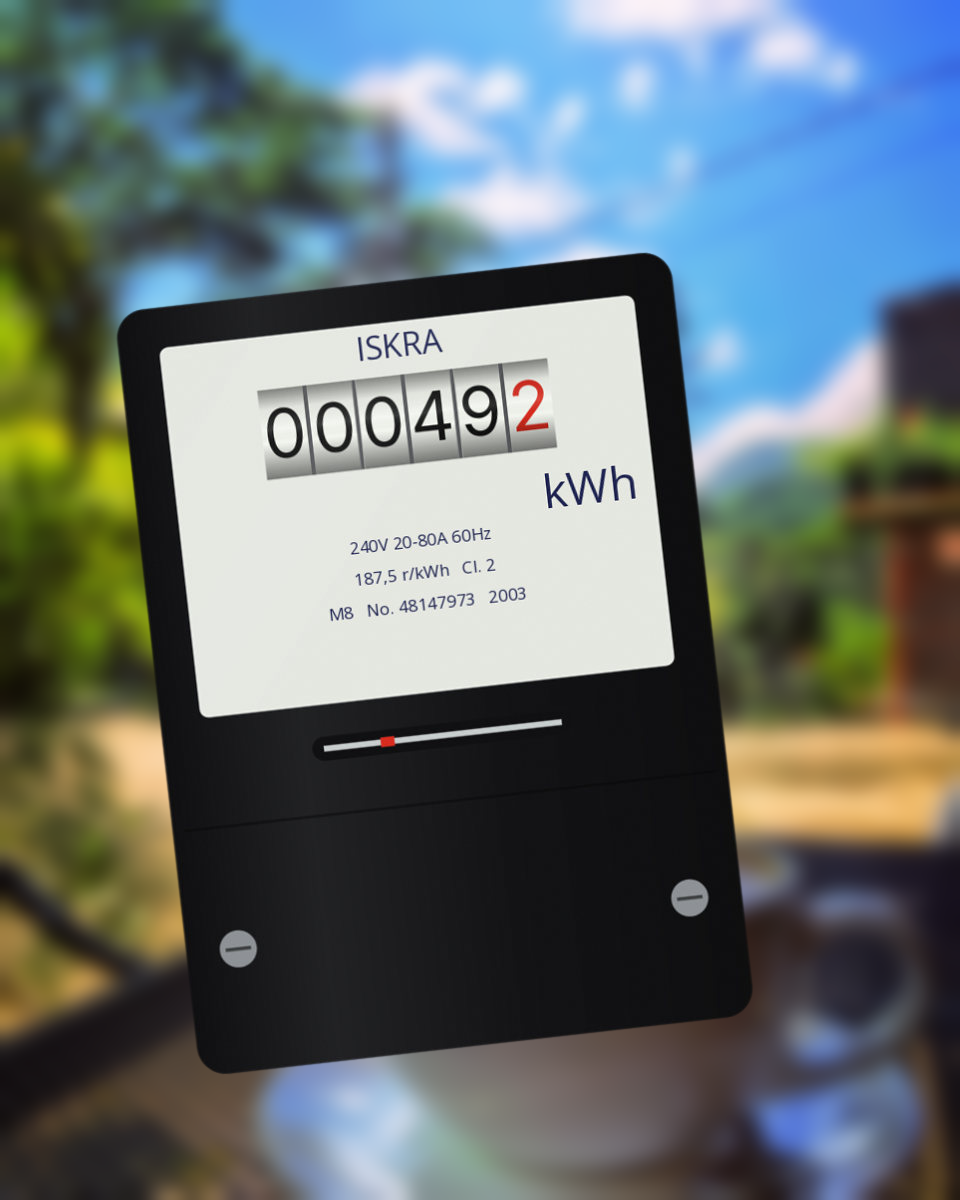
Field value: 49.2 kWh
